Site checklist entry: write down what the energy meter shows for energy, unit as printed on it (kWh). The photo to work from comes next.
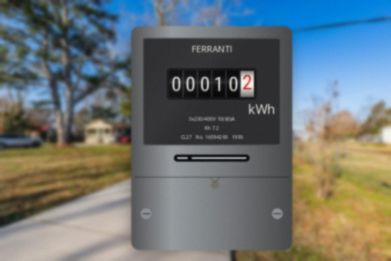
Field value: 10.2 kWh
